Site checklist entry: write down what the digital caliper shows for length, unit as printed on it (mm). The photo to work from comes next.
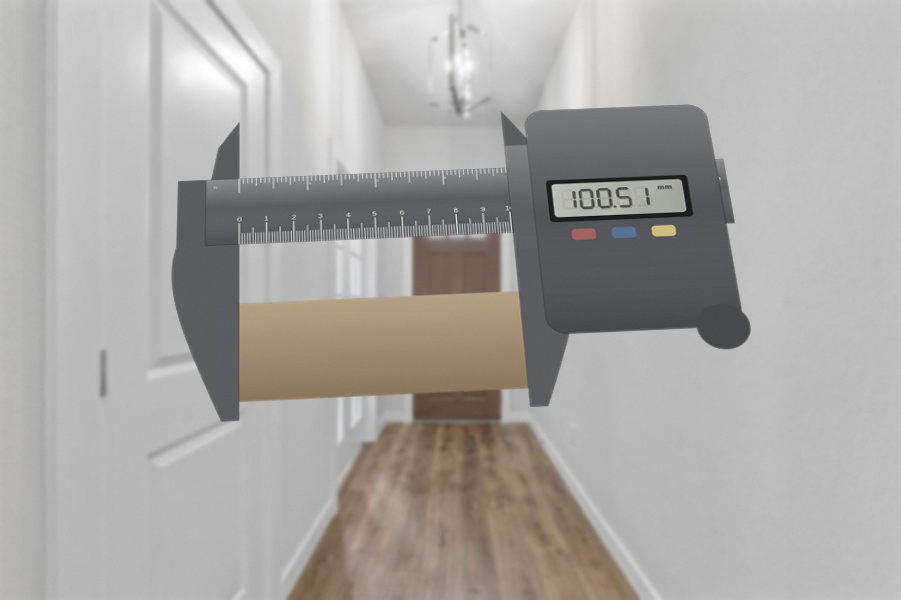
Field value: 100.51 mm
